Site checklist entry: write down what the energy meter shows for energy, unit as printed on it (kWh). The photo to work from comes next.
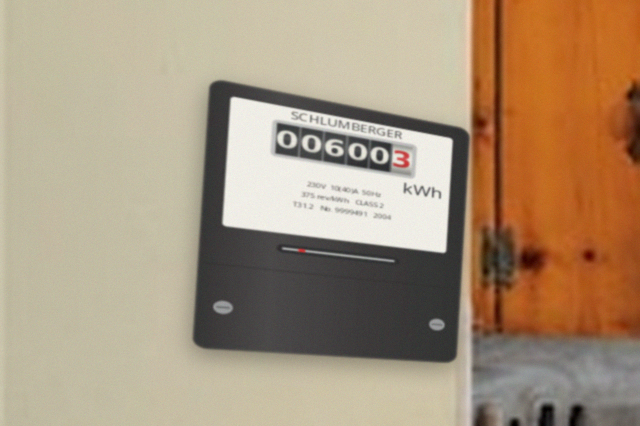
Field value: 600.3 kWh
